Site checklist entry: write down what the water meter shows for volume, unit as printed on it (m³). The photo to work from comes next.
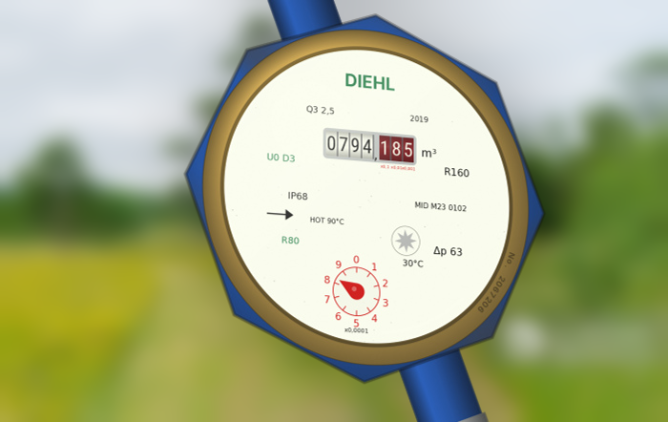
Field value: 794.1858 m³
